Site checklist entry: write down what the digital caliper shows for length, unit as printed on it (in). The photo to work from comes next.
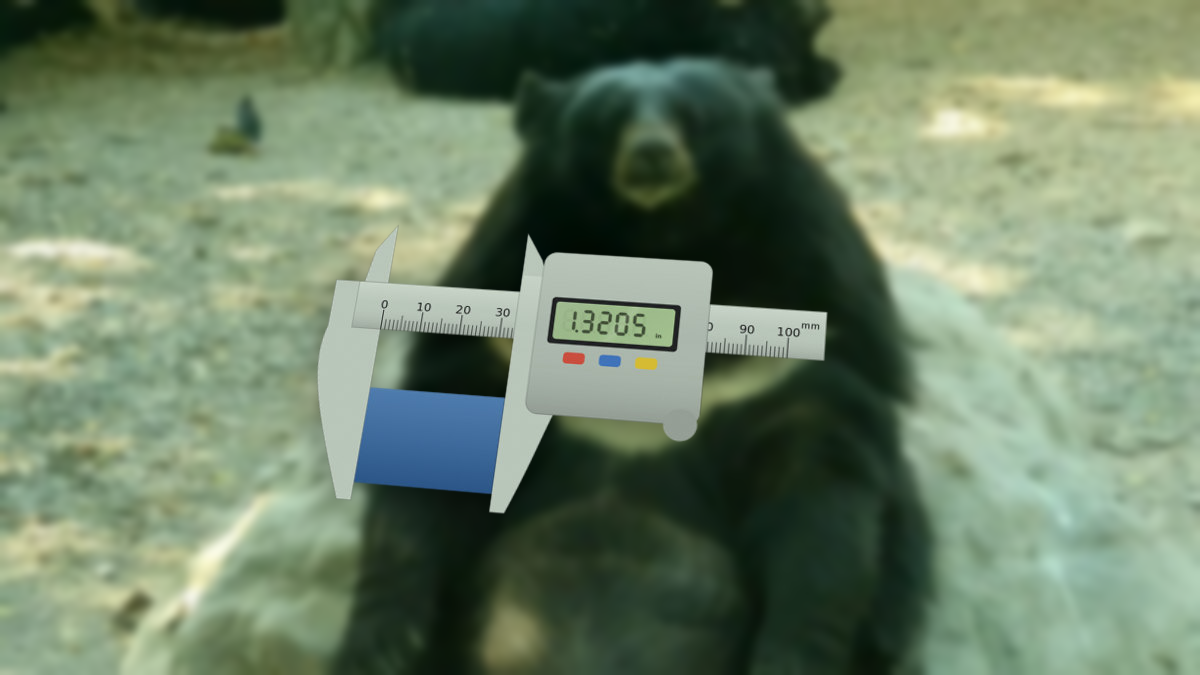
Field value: 1.3205 in
